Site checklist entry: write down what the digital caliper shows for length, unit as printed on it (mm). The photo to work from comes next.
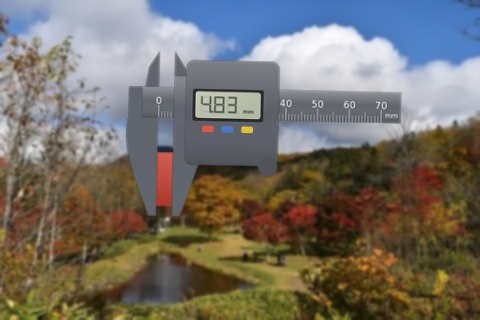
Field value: 4.83 mm
